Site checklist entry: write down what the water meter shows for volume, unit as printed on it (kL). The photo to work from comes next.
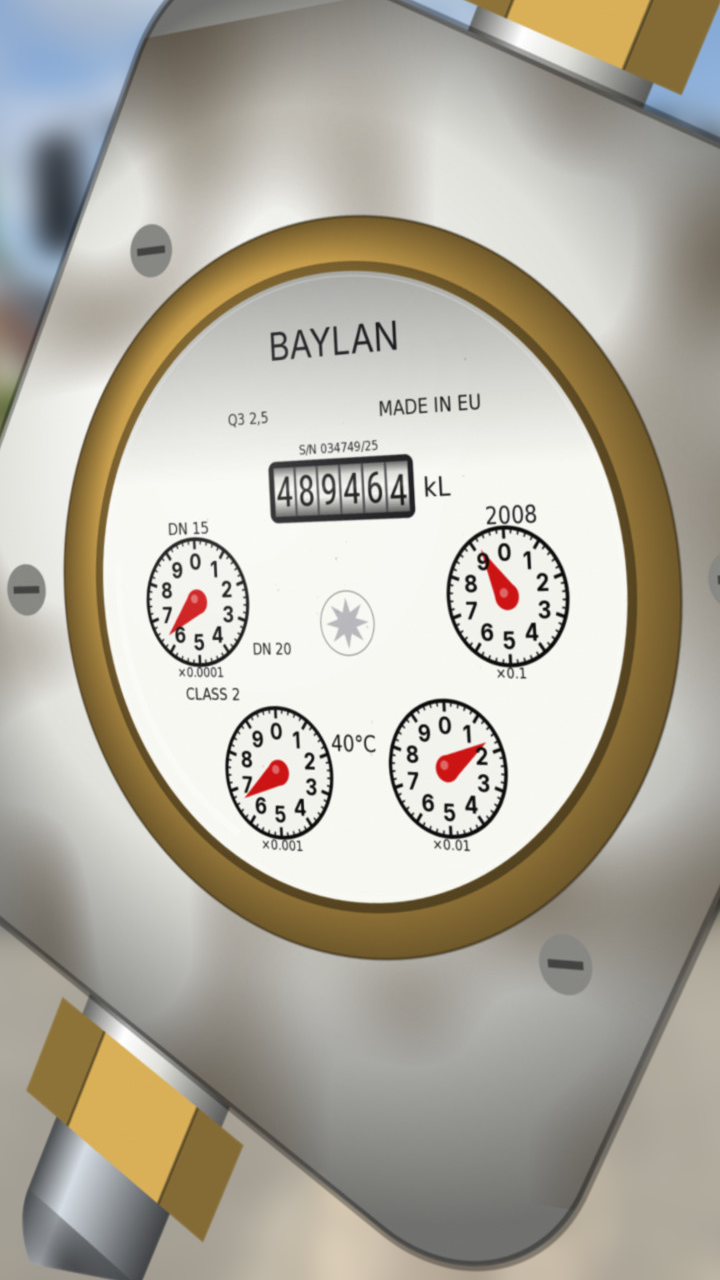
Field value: 489463.9166 kL
